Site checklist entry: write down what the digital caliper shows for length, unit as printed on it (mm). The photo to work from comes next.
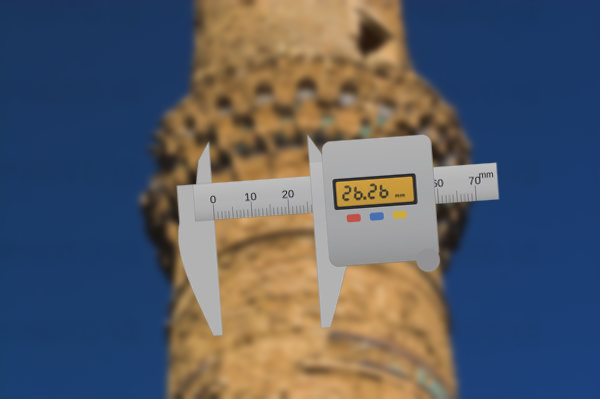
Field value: 26.26 mm
